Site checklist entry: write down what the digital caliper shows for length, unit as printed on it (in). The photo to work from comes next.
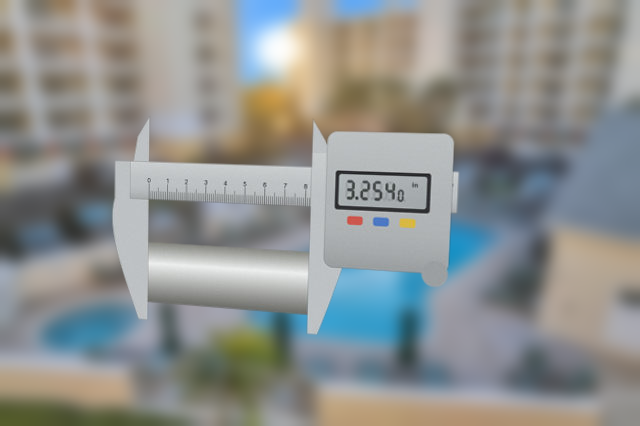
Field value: 3.2540 in
